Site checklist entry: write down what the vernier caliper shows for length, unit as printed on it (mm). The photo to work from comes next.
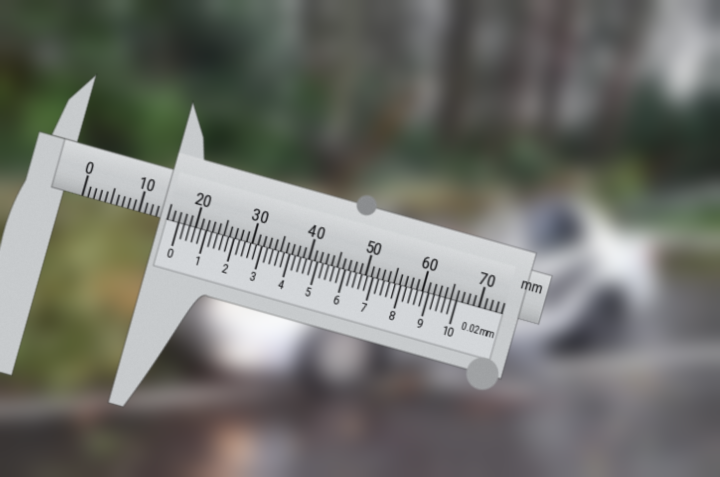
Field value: 17.0 mm
